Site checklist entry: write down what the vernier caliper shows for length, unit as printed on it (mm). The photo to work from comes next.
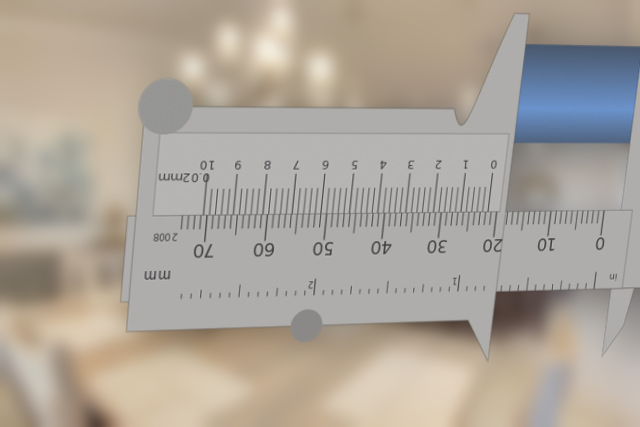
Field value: 21.6 mm
